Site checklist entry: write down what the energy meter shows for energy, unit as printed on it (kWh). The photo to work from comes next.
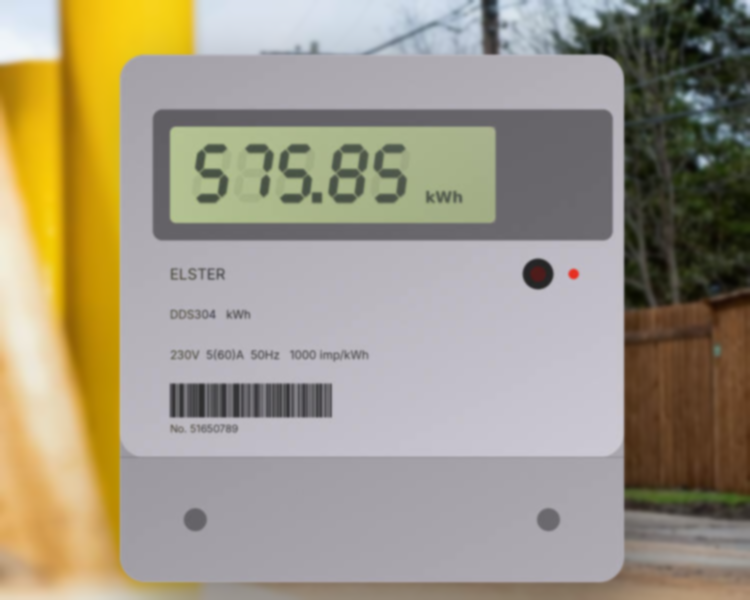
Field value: 575.85 kWh
